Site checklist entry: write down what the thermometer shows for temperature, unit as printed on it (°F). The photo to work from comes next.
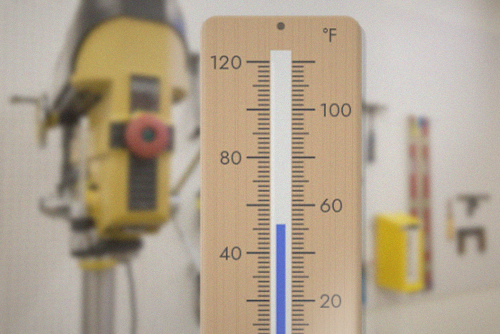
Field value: 52 °F
